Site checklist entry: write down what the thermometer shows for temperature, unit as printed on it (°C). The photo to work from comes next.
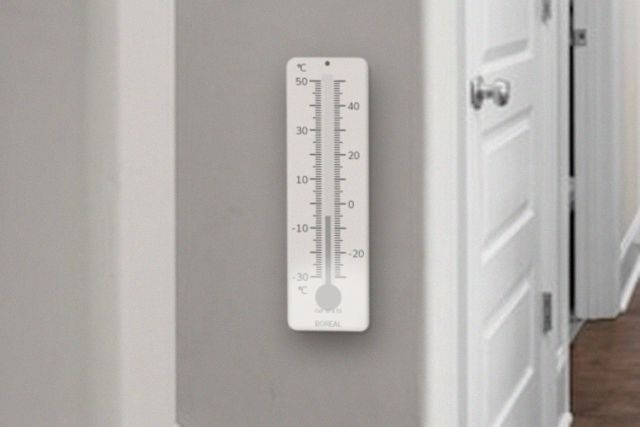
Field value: -5 °C
